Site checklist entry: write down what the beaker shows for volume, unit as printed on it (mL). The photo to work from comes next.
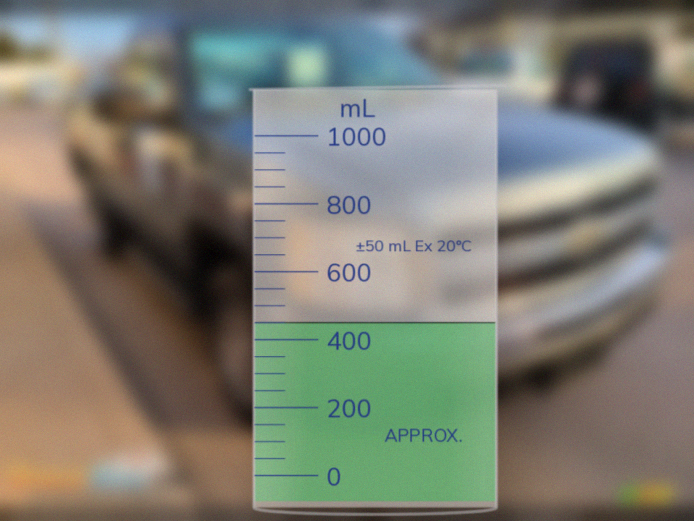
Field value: 450 mL
